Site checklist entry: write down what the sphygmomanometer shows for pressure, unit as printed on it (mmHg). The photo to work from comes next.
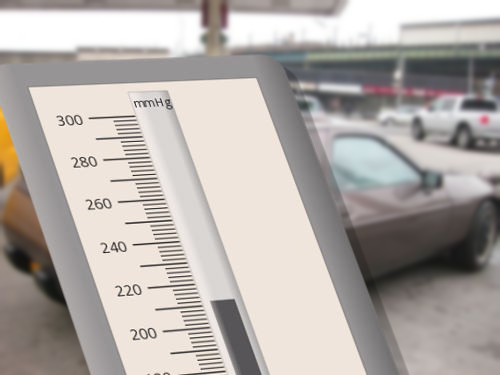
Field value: 212 mmHg
